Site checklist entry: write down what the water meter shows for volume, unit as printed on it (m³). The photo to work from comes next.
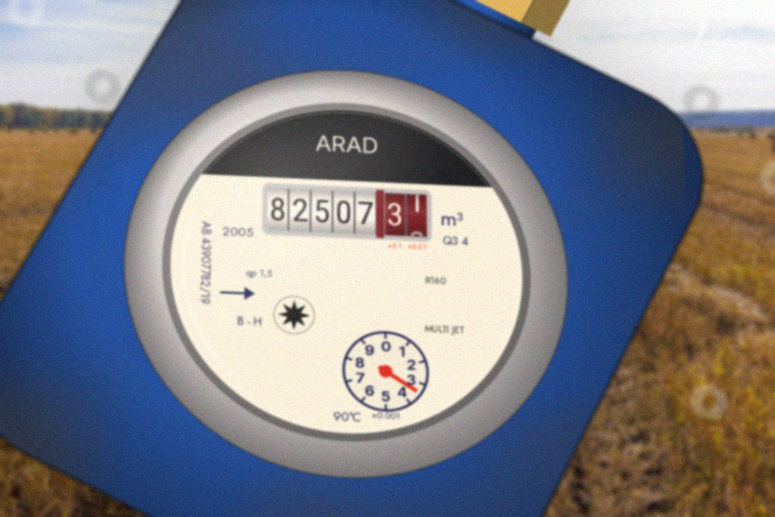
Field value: 82507.313 m³
